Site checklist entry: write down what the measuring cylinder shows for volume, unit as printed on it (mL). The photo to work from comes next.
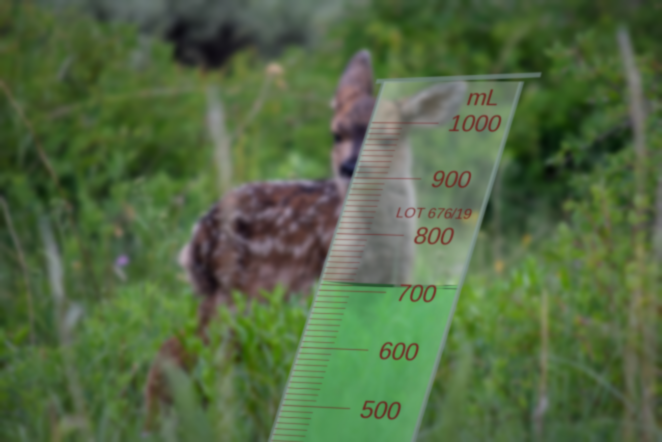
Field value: 710 mL
